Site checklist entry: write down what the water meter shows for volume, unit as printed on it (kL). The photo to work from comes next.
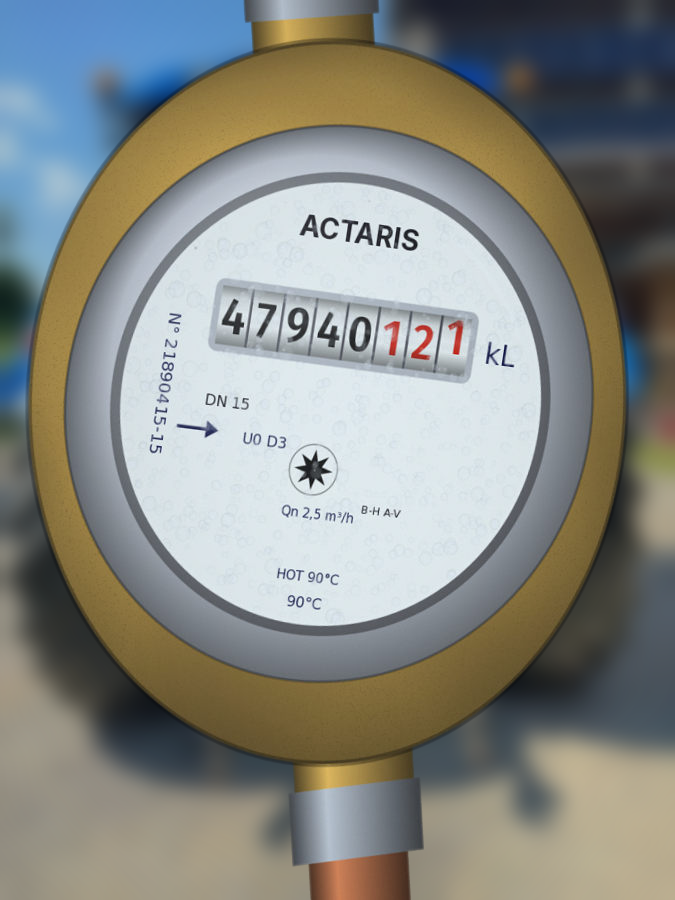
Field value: 47940.121 kL
